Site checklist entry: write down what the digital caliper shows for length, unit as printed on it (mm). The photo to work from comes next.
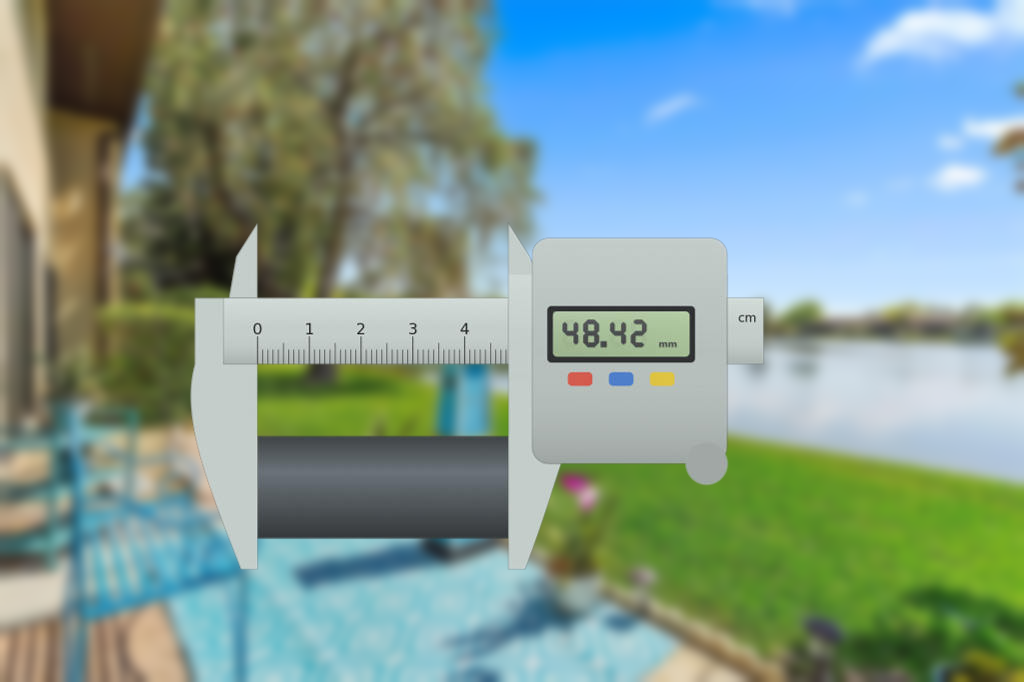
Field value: 48.42 mm
